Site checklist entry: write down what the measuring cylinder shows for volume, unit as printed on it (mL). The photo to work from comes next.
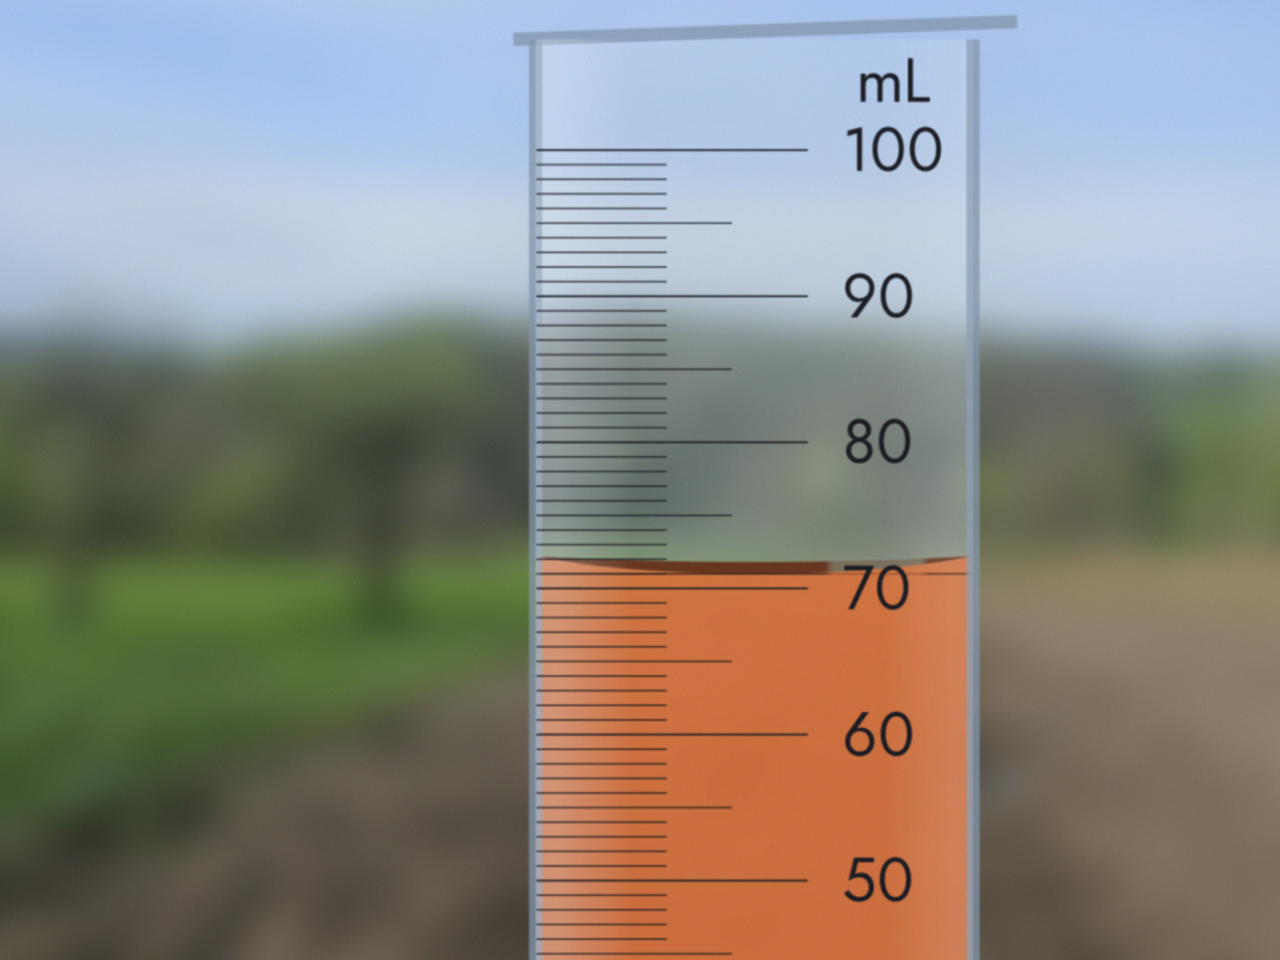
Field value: 71 mL
